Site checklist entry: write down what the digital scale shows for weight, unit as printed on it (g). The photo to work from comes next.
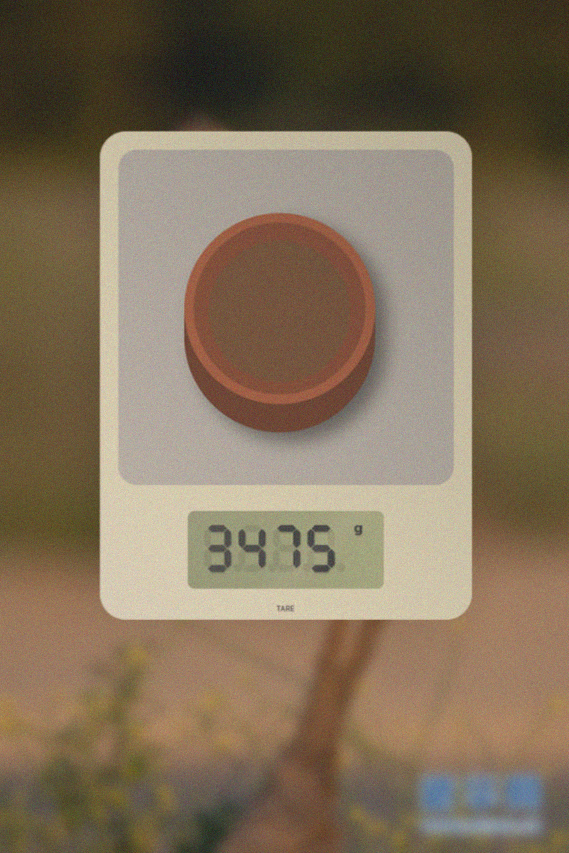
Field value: 3475 g
